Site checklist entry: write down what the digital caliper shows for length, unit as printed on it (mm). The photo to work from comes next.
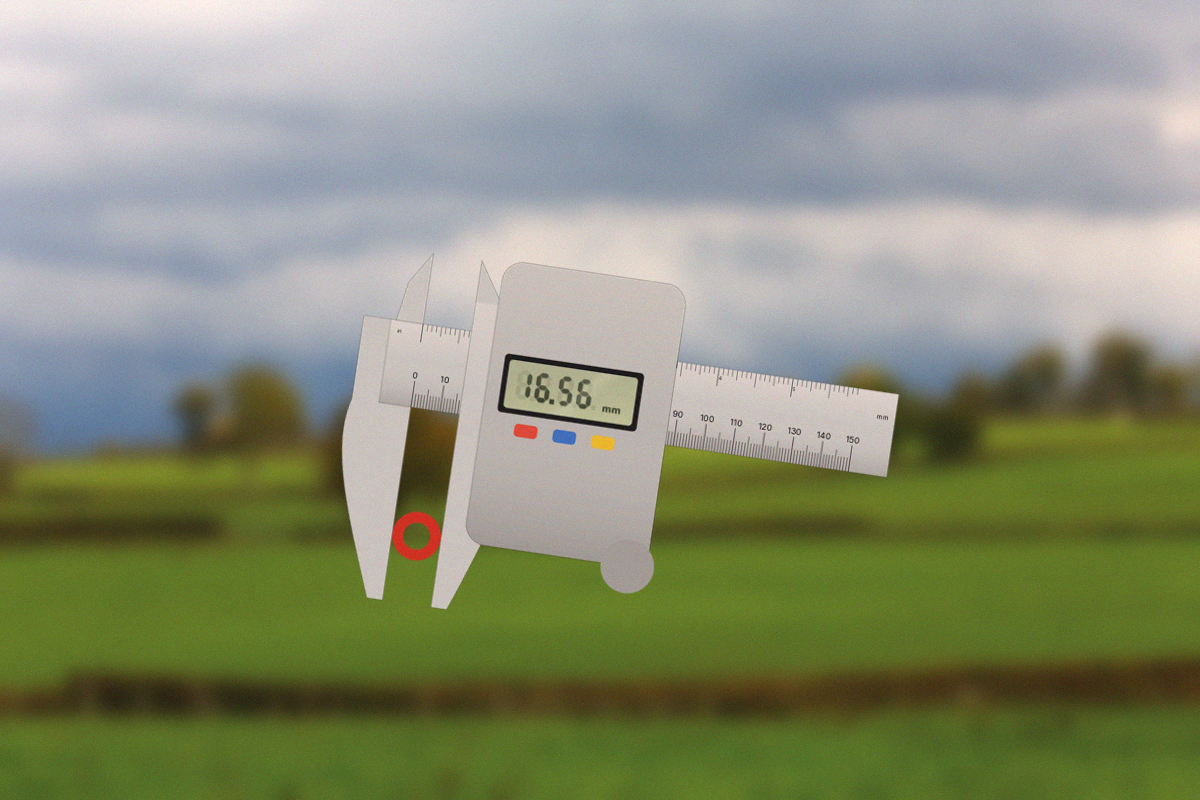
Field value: 16.56 mm
